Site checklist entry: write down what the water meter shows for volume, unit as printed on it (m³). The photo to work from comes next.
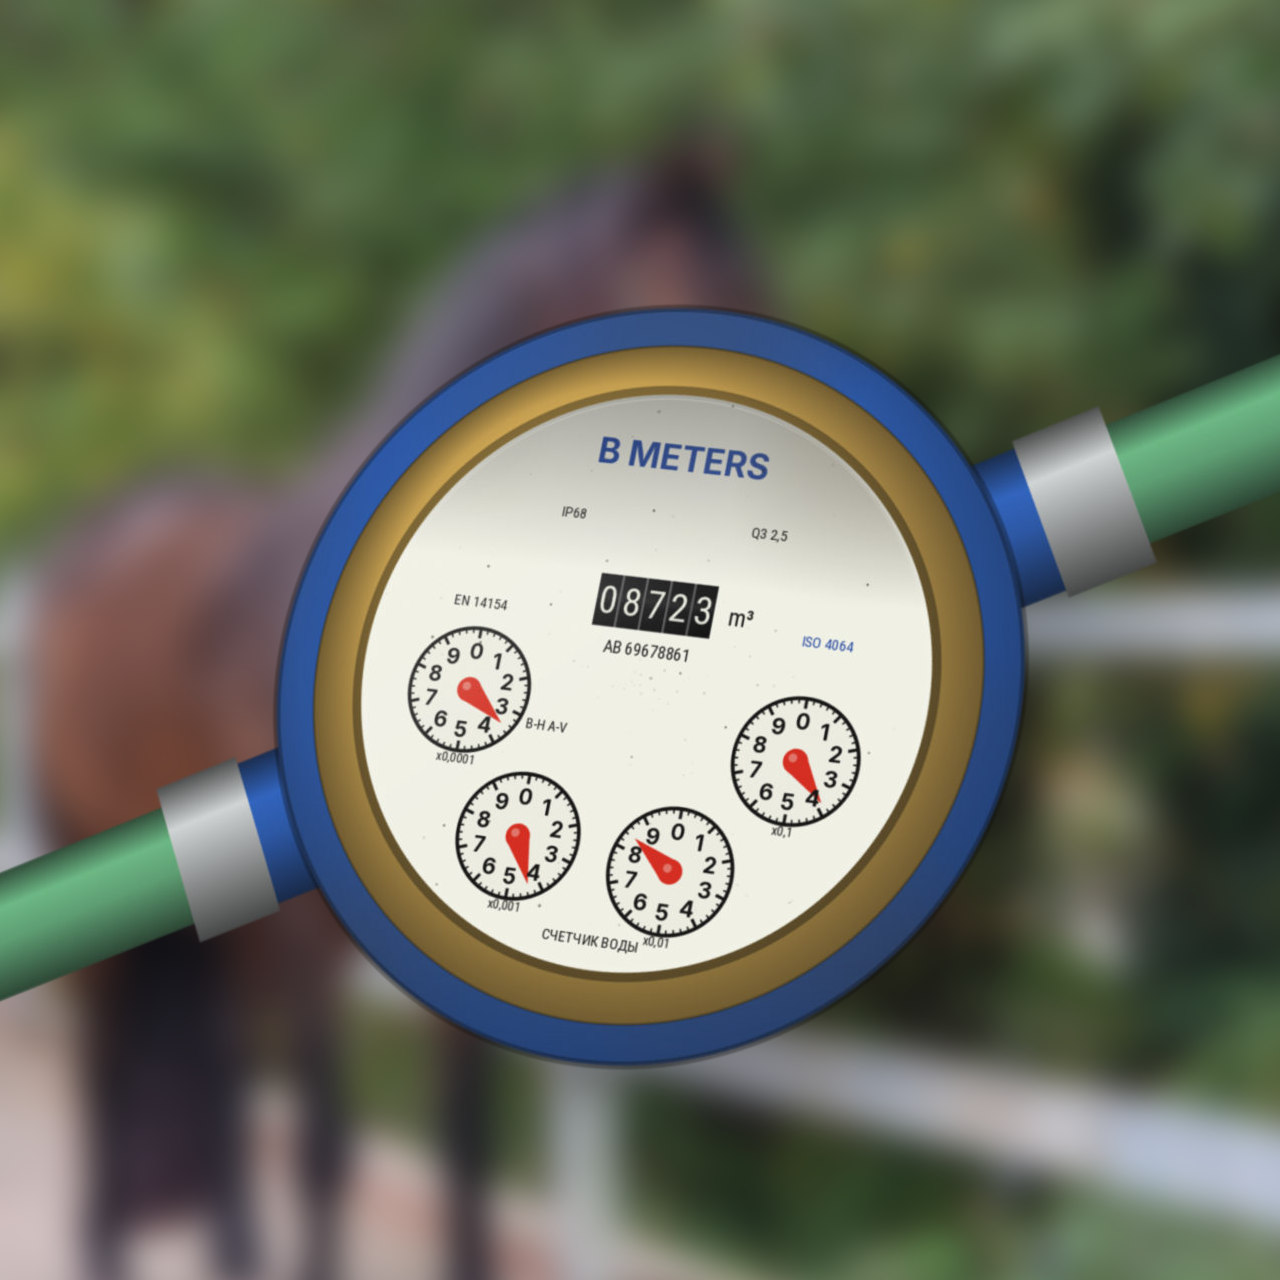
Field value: 8723.3843 m³
